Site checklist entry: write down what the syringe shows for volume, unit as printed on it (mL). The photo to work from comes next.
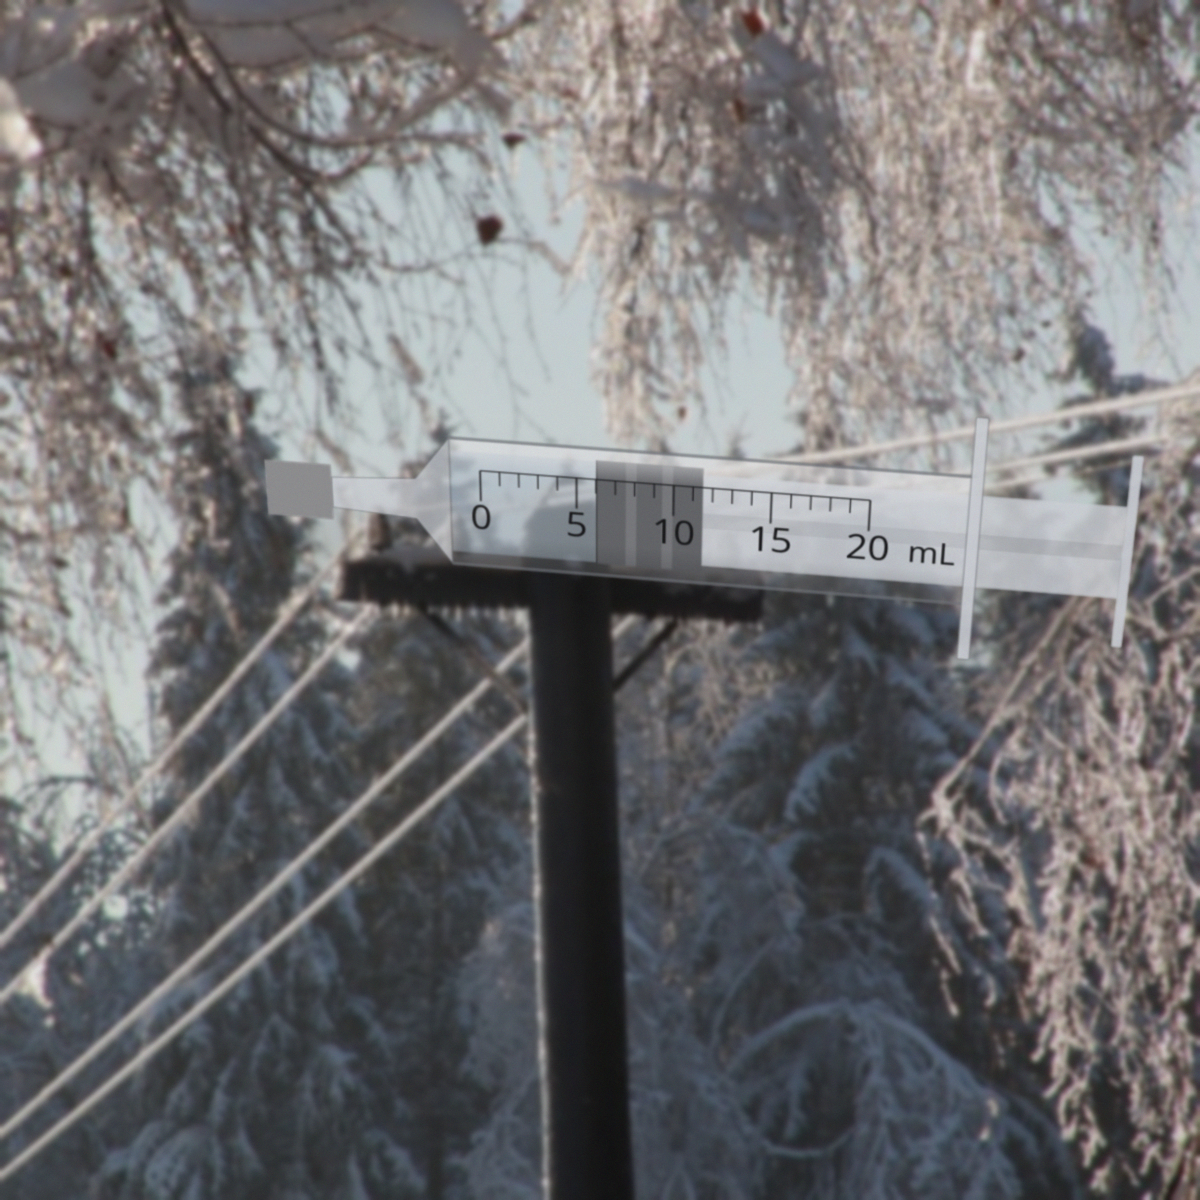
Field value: 6 mL
